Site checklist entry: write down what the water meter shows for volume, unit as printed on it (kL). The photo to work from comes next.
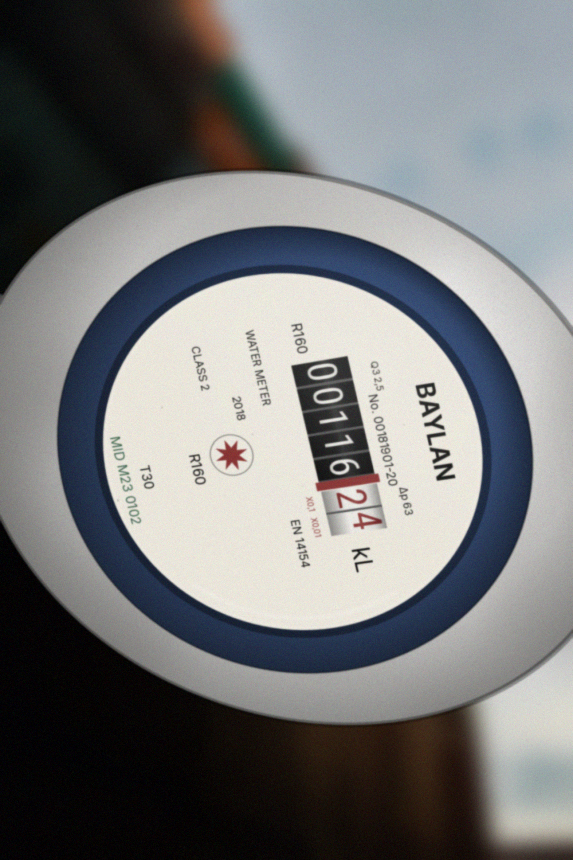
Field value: 116.24 kL
